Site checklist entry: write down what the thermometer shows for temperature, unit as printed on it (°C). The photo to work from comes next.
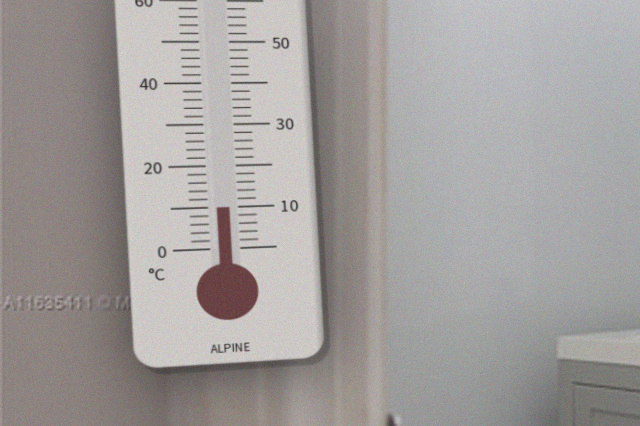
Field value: 10 °C
